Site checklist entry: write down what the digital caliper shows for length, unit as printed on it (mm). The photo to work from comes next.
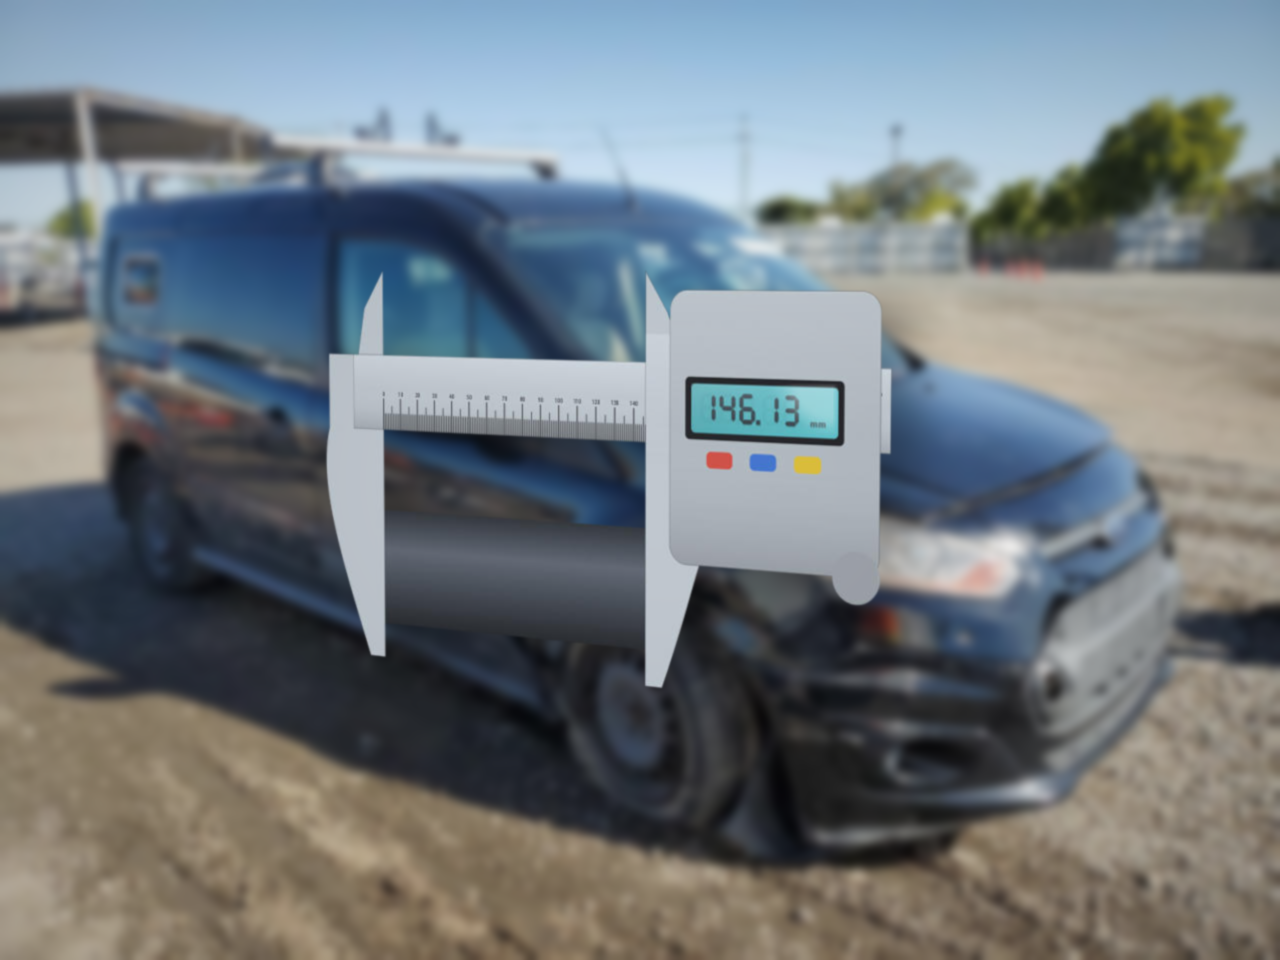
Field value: 146.13 mm
